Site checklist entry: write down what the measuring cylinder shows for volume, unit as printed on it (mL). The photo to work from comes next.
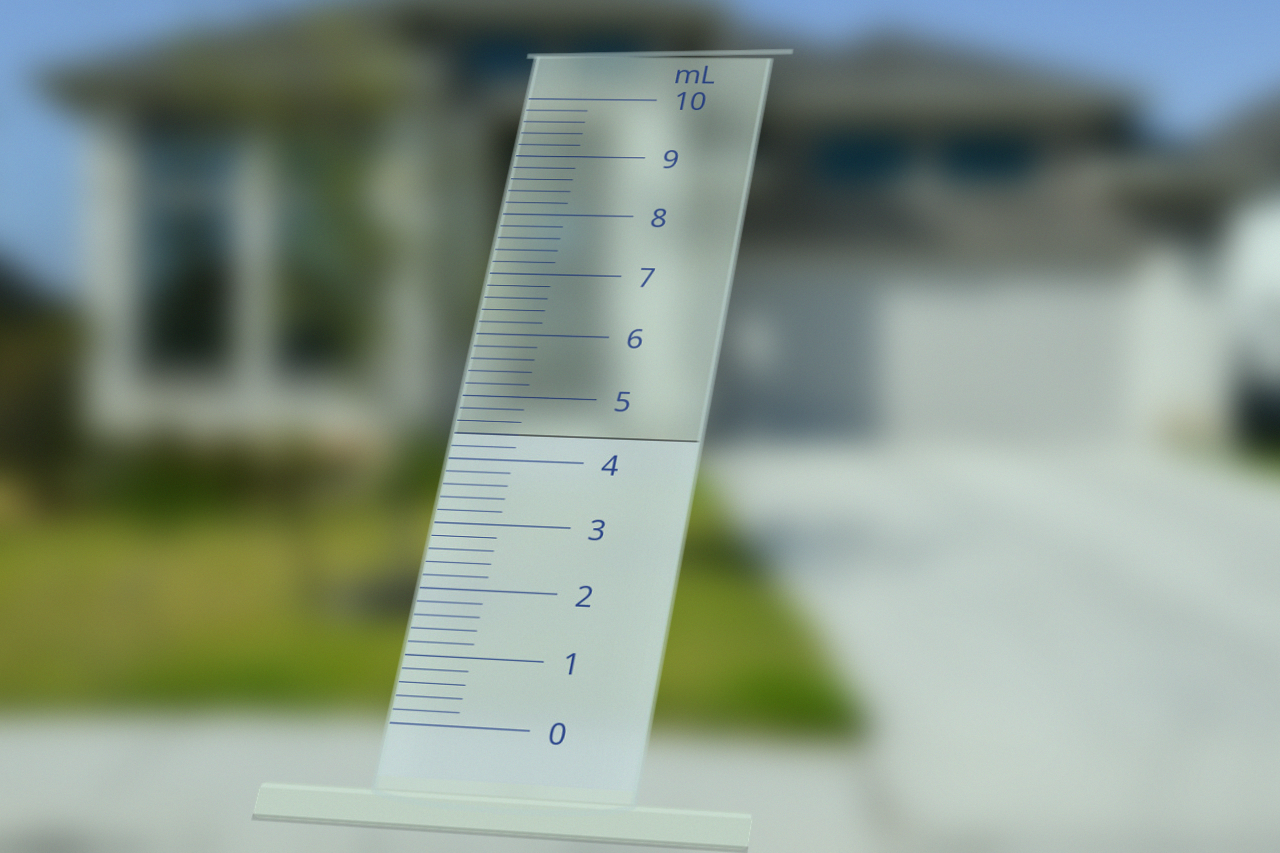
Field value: 4.4 mL
